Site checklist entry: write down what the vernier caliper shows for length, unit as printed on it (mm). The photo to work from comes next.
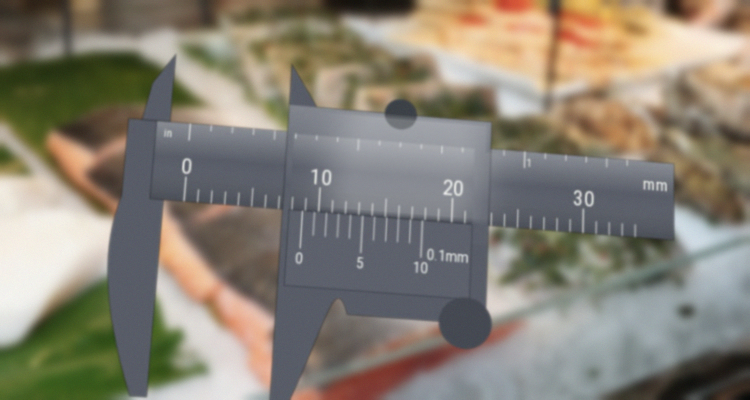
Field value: 8.8 mm
